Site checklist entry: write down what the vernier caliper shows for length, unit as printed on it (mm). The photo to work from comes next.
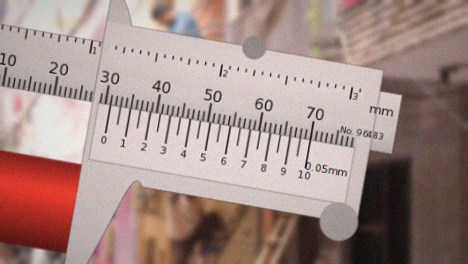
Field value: 31.0 mm
